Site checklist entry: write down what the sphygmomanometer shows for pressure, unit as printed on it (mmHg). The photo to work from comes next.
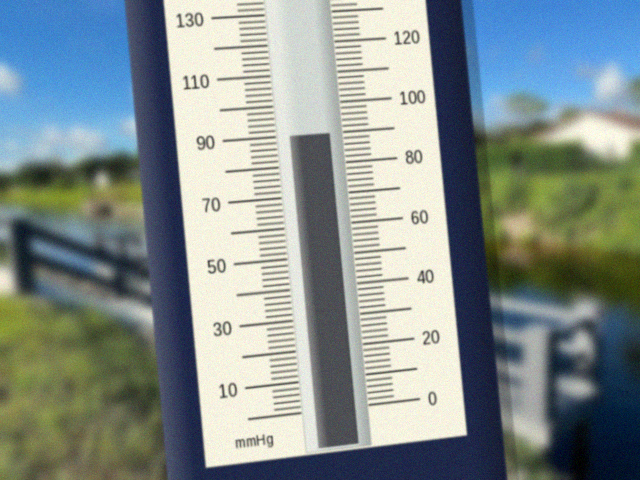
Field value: 90 mmHg
